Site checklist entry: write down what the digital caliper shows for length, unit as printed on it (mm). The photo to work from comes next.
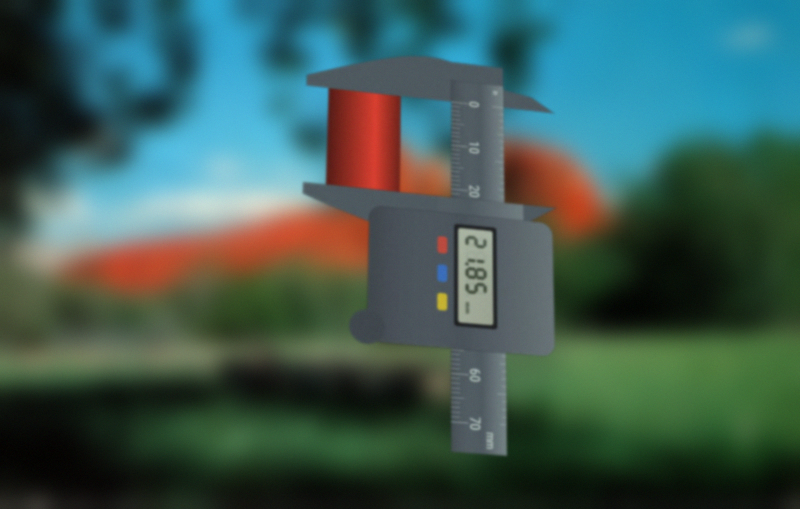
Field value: 21.85 mm
